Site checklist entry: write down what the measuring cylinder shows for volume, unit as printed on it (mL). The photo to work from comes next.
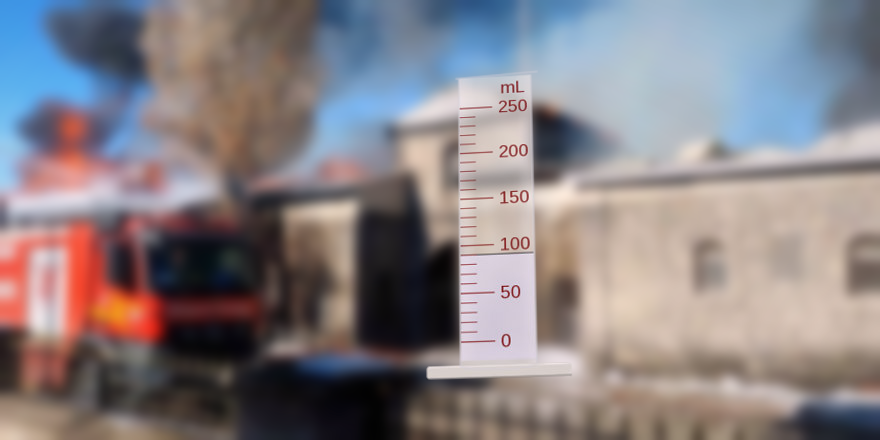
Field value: 90 mL
